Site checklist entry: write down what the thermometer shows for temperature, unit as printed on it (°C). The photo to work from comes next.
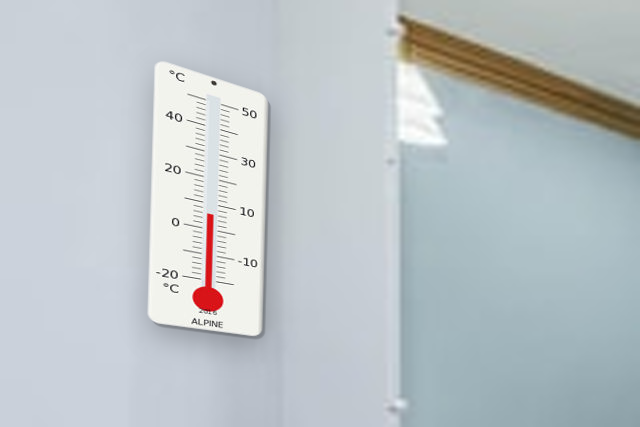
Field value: 6 °C
